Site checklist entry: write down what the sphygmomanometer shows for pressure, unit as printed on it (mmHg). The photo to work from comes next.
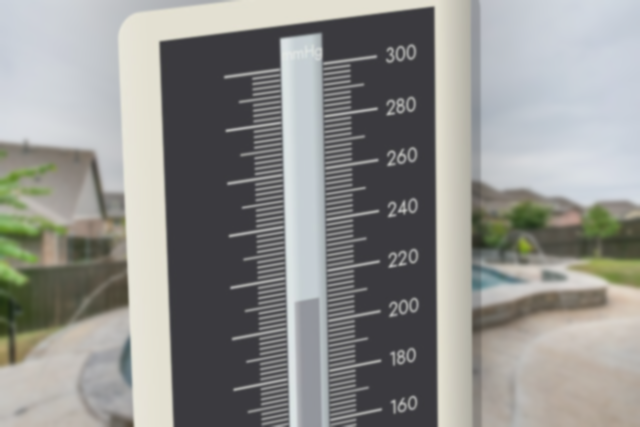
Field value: 210 mmHg
